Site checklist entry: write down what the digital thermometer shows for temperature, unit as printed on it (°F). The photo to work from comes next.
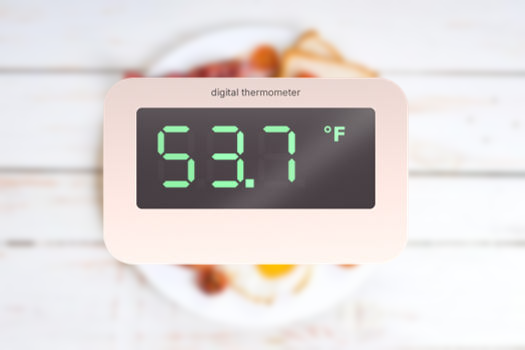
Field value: 53.7 °F
